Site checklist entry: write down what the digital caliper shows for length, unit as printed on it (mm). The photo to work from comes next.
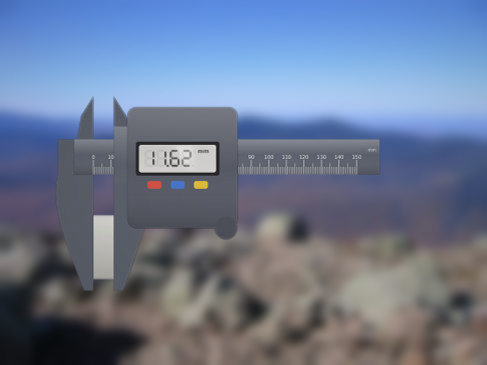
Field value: 11.62 mm
